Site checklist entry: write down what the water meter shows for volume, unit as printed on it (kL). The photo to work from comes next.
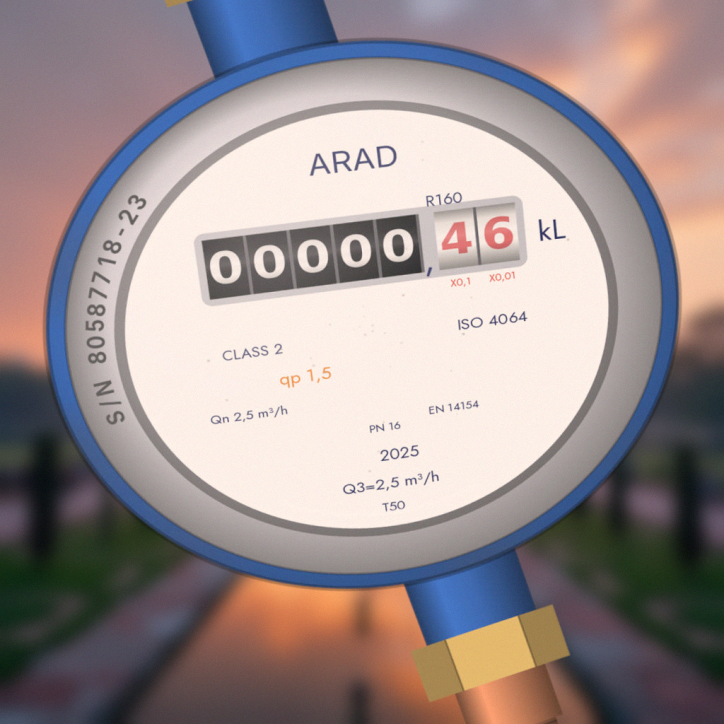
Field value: 0.46 kL
